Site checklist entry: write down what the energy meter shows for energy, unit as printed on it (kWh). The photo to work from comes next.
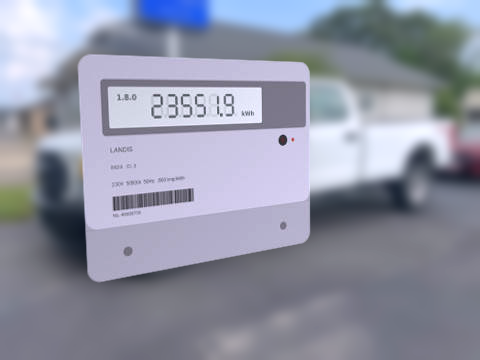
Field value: 23551.9 kWh
